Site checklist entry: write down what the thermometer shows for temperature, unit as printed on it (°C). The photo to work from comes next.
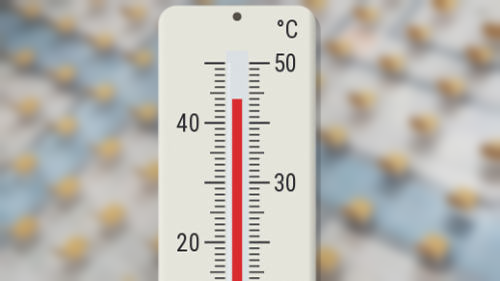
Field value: 44 °C
